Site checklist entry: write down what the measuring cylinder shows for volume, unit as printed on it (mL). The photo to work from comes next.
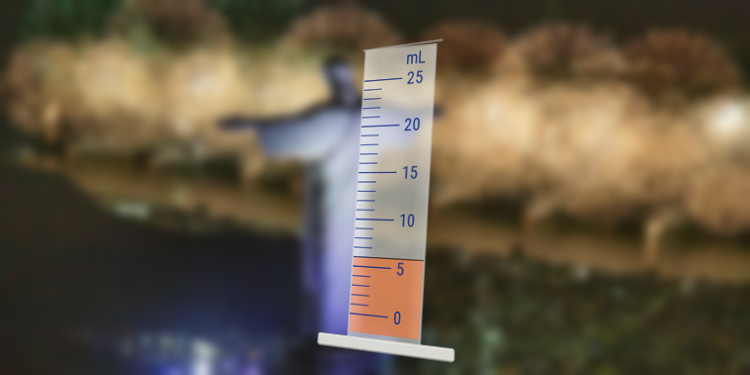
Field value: 6 mL
